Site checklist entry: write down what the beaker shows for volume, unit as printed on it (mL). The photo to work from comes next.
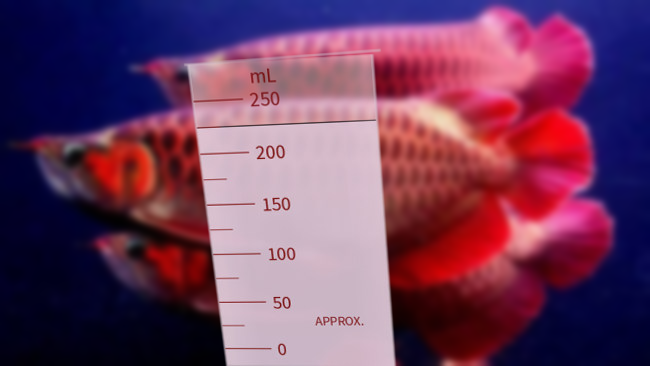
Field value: 225 mL
